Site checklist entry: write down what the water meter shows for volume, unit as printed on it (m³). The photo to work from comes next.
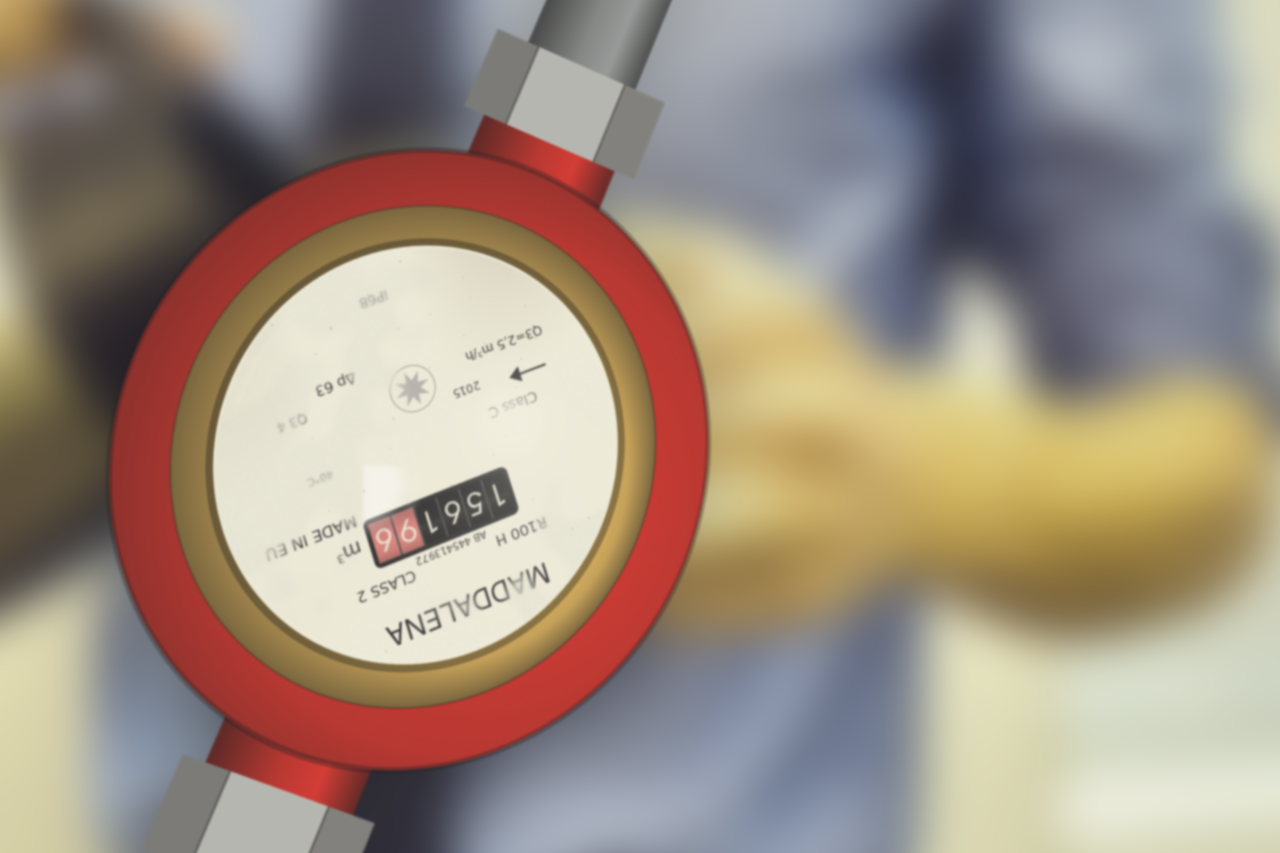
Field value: 1561.96 m³
